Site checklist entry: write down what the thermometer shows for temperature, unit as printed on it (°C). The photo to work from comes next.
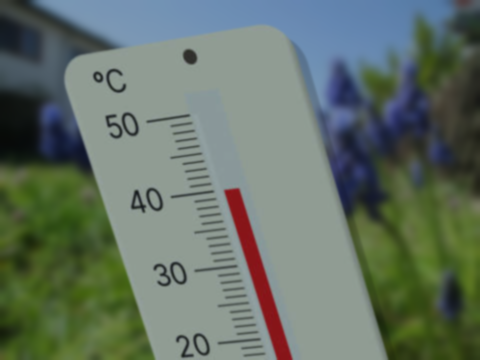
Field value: 40 °C
